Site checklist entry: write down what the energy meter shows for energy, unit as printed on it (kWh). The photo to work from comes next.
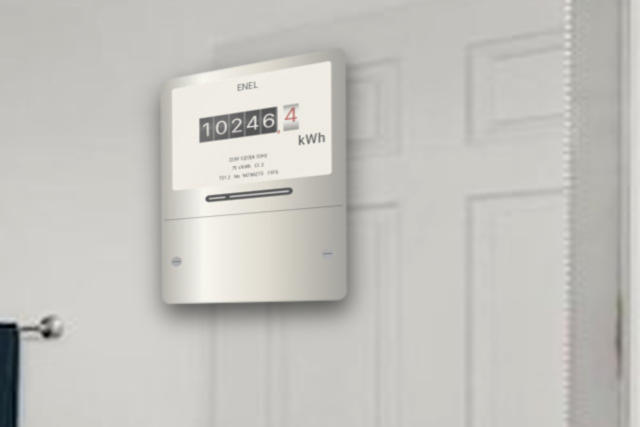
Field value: 10246.4 kWh
